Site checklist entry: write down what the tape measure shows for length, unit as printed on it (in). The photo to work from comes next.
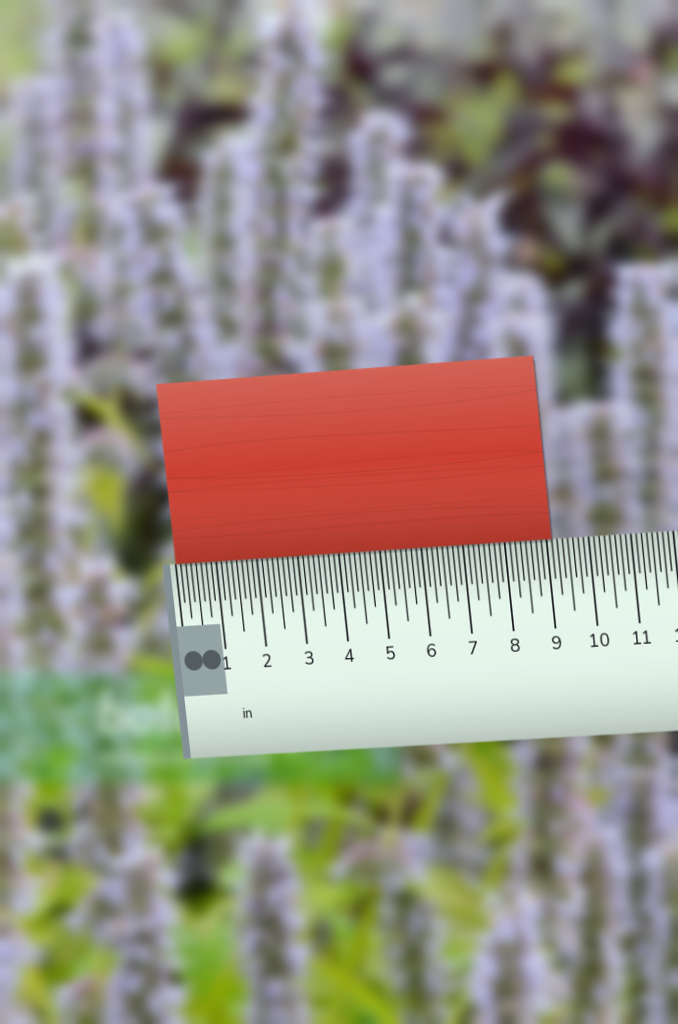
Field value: 9.125 in
